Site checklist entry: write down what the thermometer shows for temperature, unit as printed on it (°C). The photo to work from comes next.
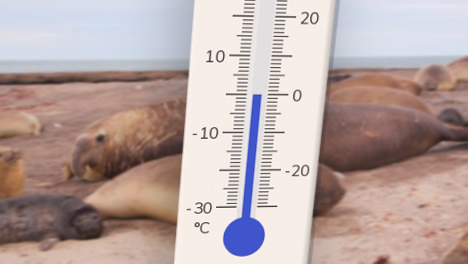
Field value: 0 °C
